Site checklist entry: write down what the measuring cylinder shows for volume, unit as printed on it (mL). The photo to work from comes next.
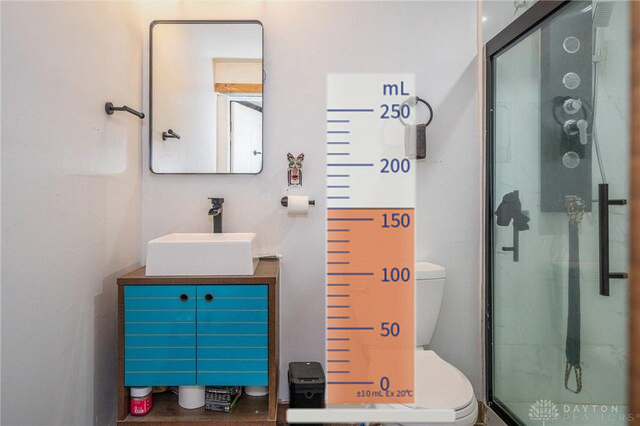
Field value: 160 mL
